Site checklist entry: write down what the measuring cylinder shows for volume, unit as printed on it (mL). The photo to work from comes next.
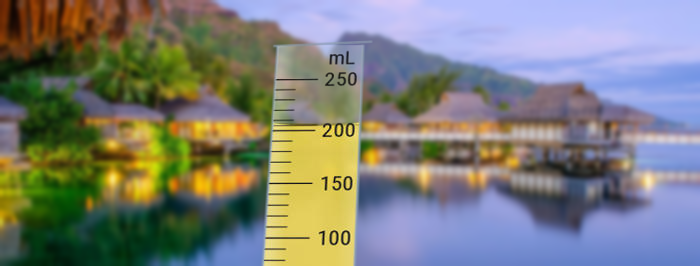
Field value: 205 mL
